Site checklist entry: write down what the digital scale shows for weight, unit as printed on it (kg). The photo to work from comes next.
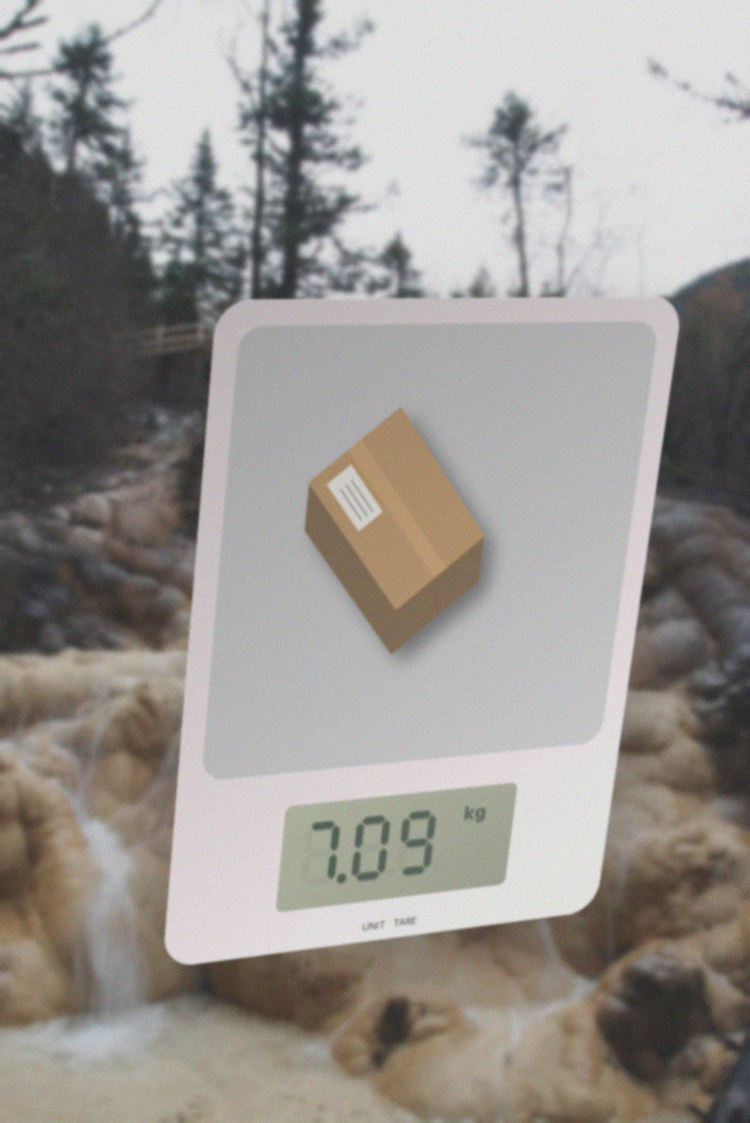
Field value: 7.09 kg
